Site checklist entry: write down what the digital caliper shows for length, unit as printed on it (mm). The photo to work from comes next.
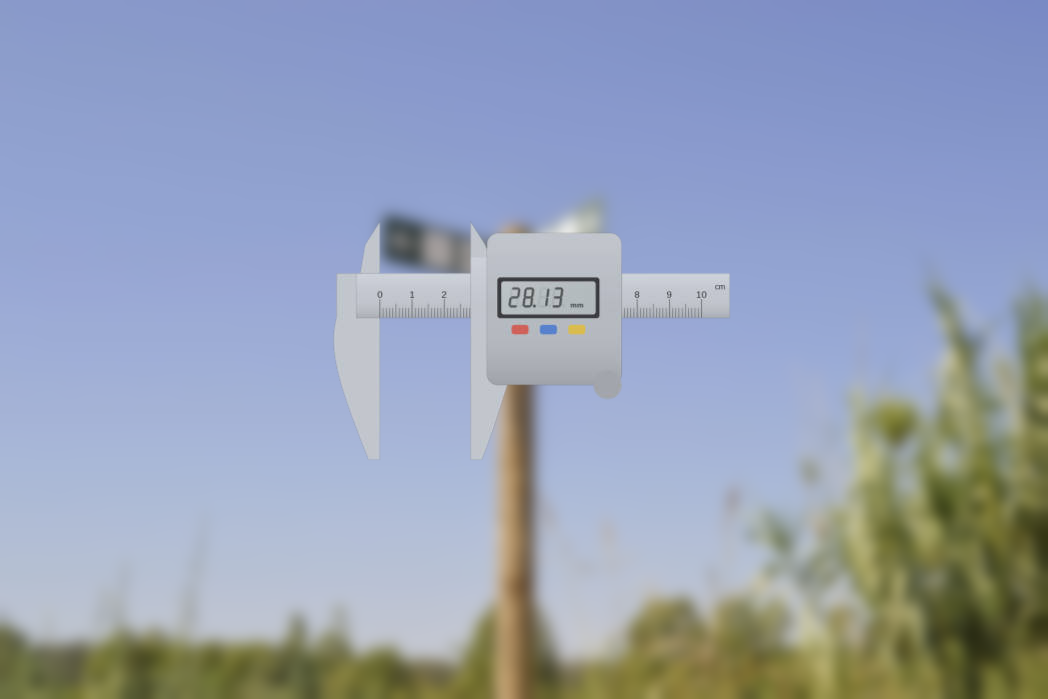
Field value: 28.13 mm
